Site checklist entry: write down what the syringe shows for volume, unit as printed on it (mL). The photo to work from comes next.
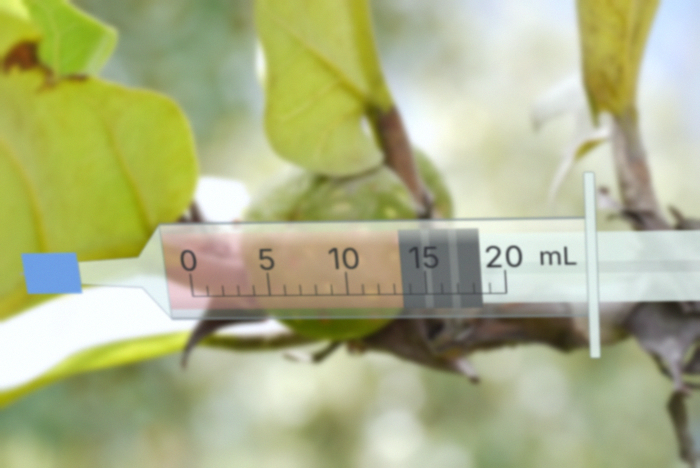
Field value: 13.5 mL
